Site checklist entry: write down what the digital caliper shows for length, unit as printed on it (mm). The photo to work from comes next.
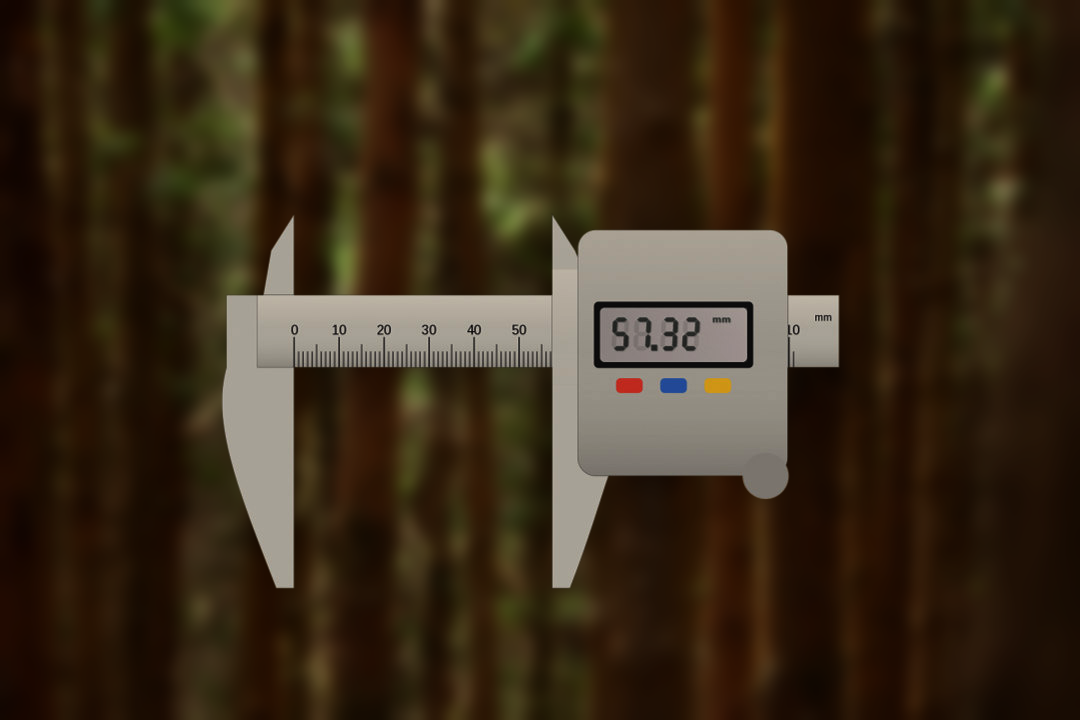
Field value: 57.32 mm
